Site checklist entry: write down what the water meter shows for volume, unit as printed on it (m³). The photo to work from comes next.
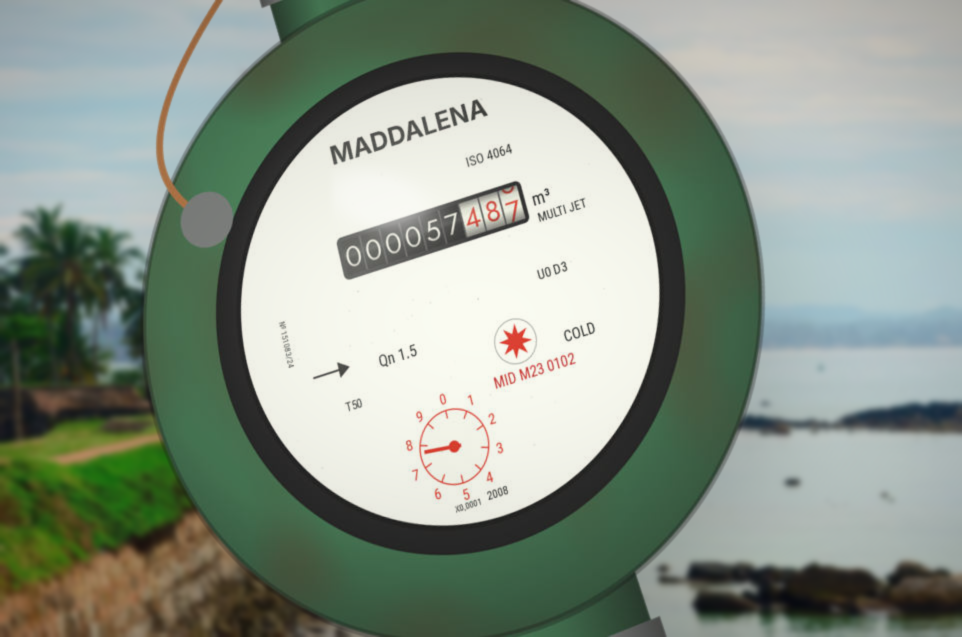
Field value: 57.4867 m³
